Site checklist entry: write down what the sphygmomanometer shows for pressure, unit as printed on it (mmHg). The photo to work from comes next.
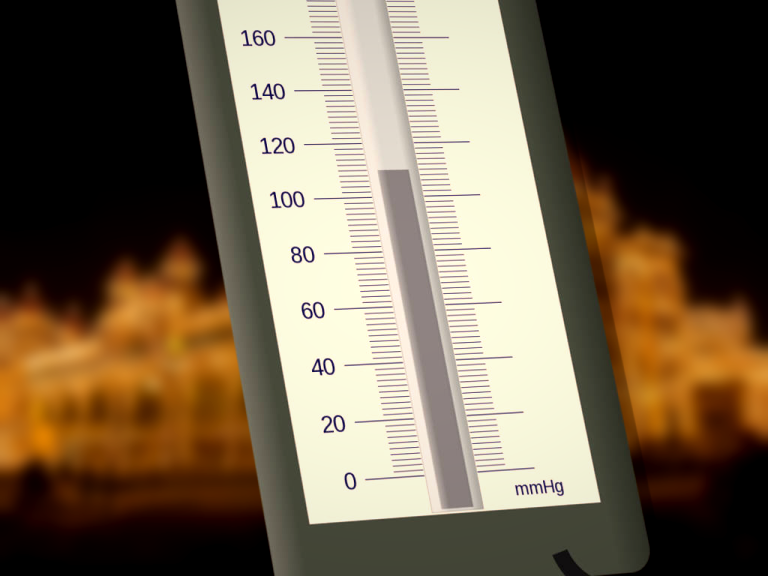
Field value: 110 mmHg
